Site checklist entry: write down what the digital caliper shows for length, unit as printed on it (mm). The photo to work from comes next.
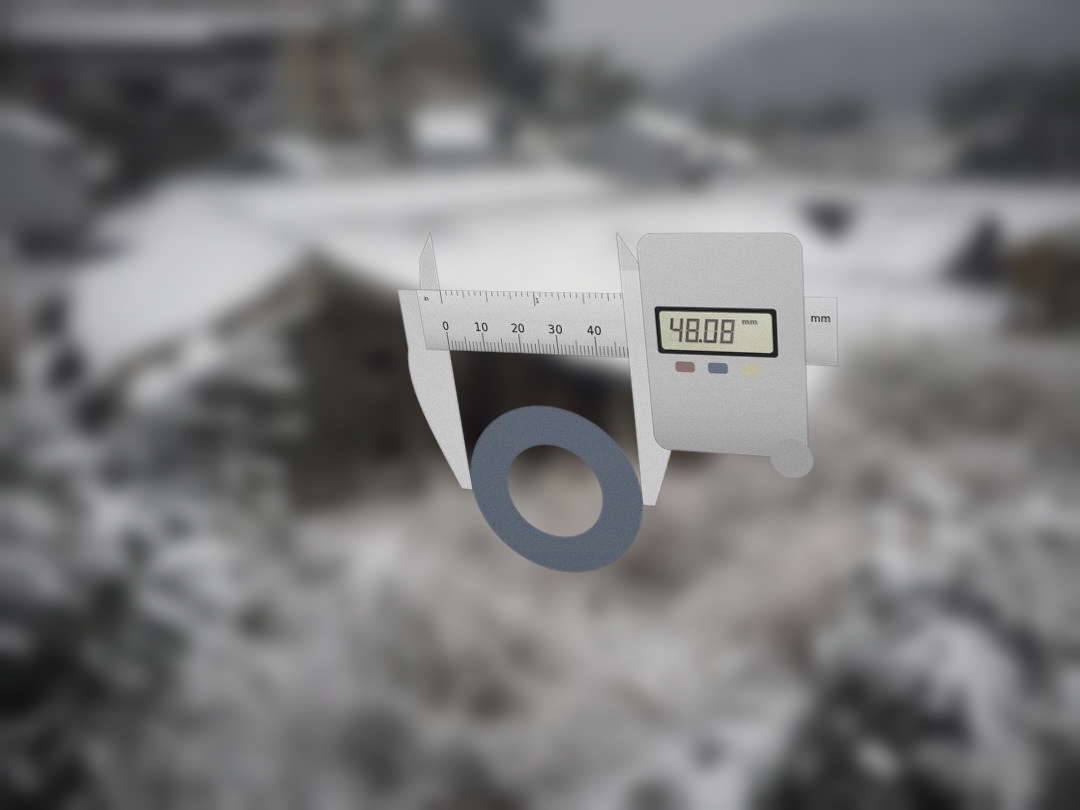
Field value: 48.08 mm
